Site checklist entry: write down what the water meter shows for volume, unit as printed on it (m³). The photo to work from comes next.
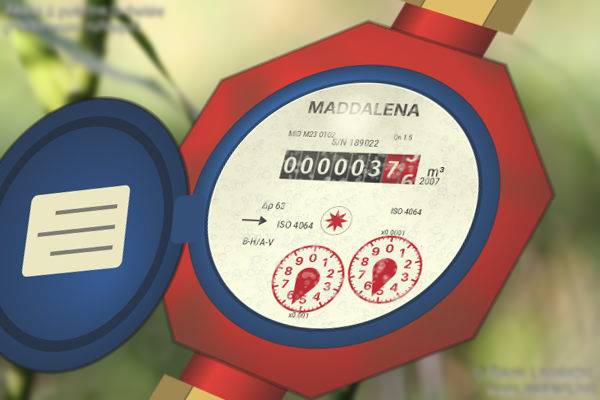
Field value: 3.7555 m³
